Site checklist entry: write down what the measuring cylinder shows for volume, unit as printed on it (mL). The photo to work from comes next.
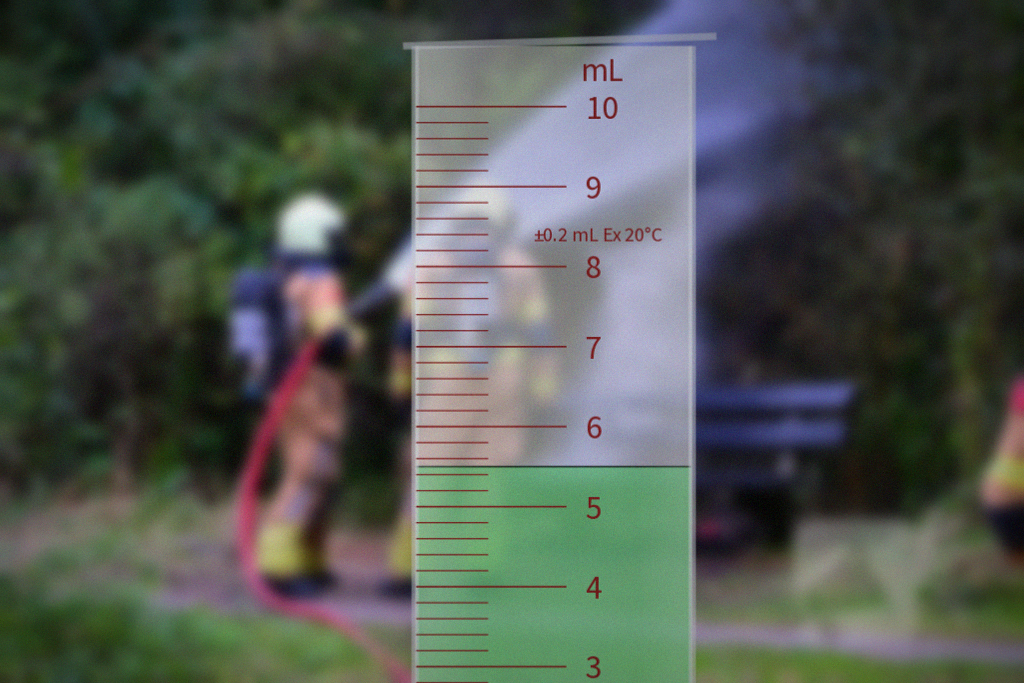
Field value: 5.5 mL
